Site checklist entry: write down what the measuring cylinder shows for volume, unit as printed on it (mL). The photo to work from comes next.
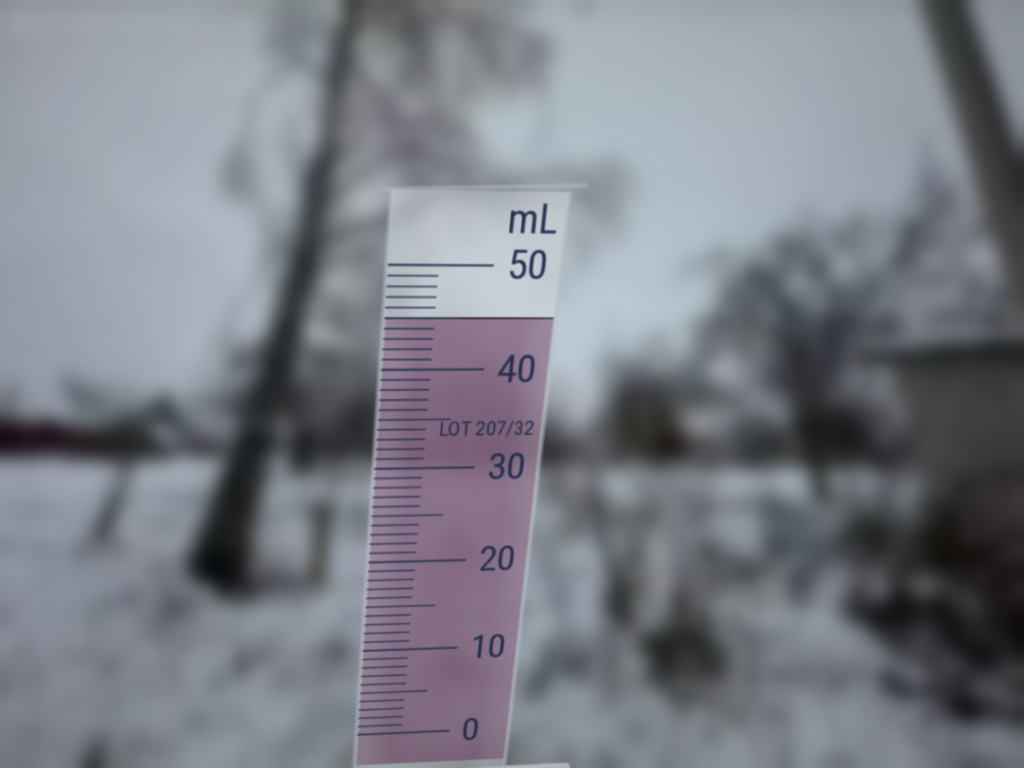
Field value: 45 mL
